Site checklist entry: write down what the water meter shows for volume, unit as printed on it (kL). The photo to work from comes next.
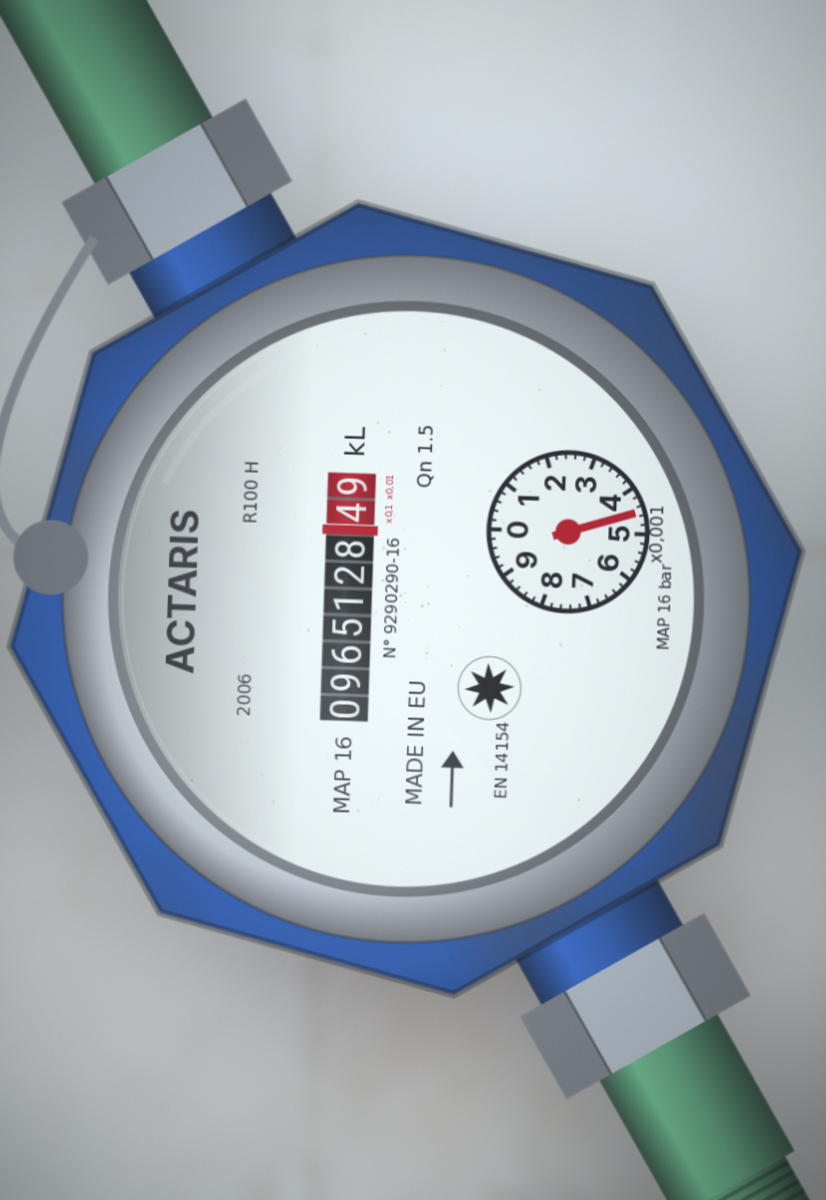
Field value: 965128.494 kL
